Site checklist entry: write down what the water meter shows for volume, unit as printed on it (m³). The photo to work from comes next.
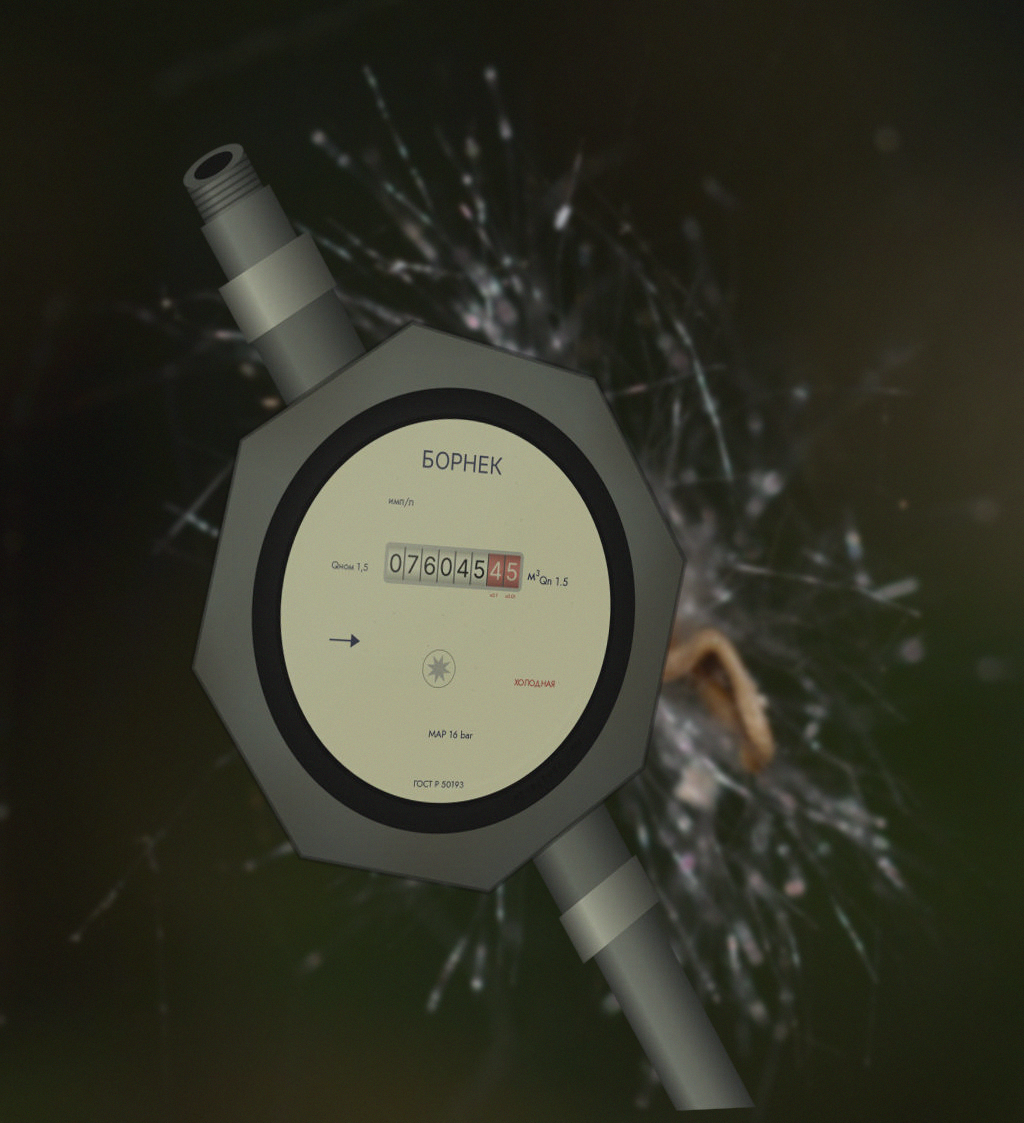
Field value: 76045.45 m³
